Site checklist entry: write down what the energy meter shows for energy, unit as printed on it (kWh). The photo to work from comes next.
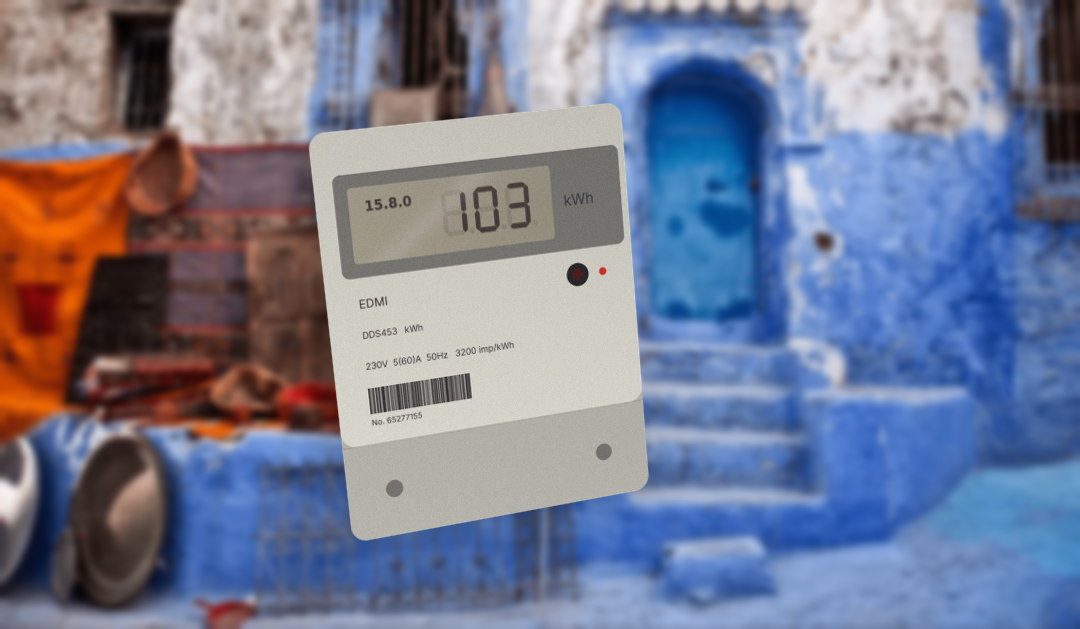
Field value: 103 kWh
